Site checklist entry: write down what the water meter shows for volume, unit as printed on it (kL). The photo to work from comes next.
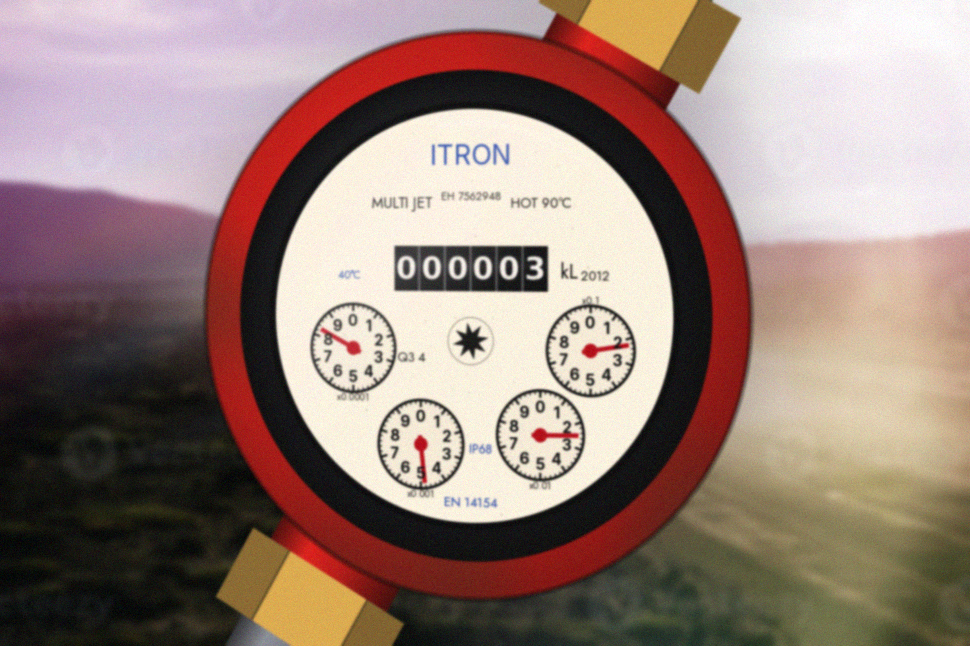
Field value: 3.2248 kL
